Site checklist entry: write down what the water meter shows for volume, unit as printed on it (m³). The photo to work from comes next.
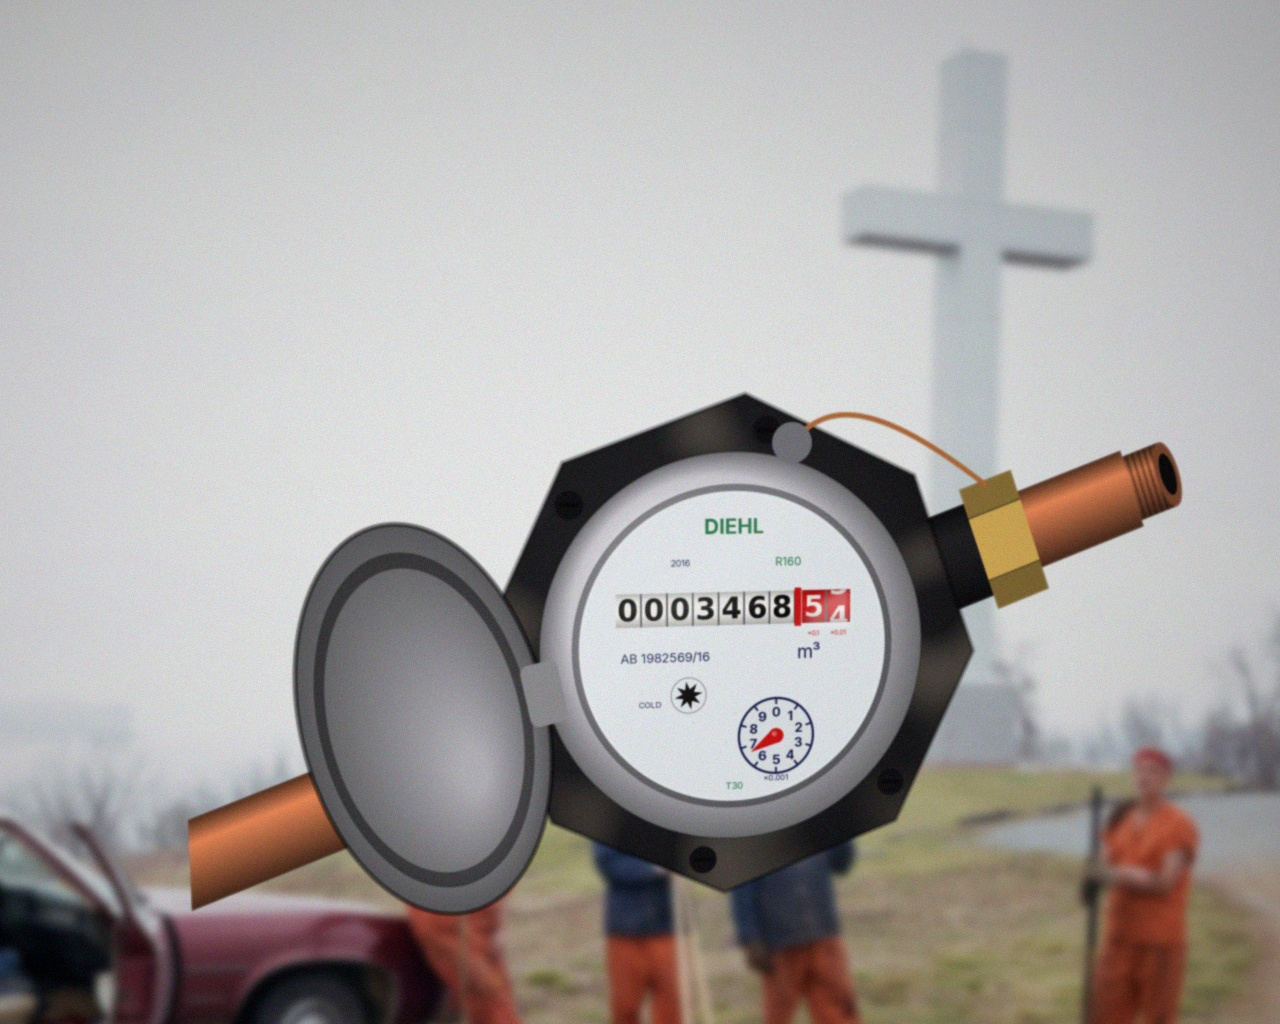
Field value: 3468.536 m³
